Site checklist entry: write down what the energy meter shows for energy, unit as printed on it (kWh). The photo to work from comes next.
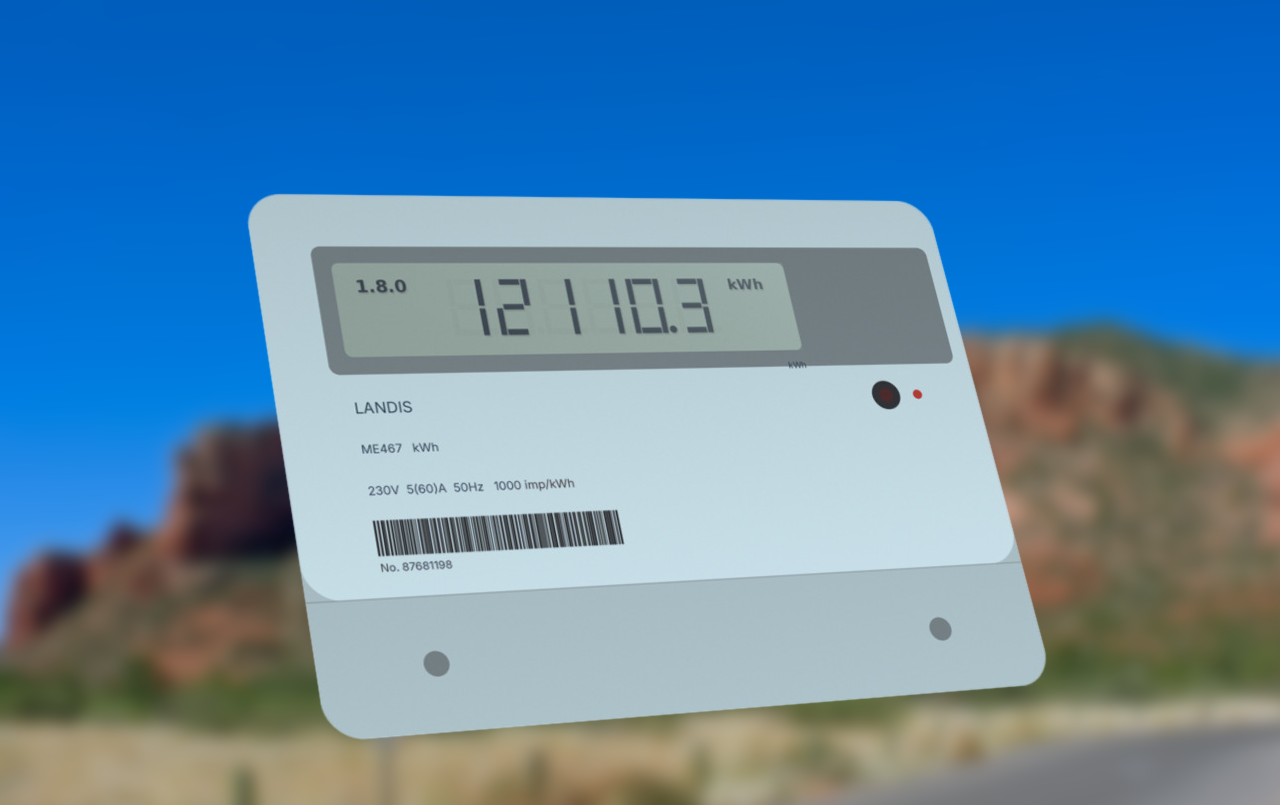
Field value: 12110.3 kWh
